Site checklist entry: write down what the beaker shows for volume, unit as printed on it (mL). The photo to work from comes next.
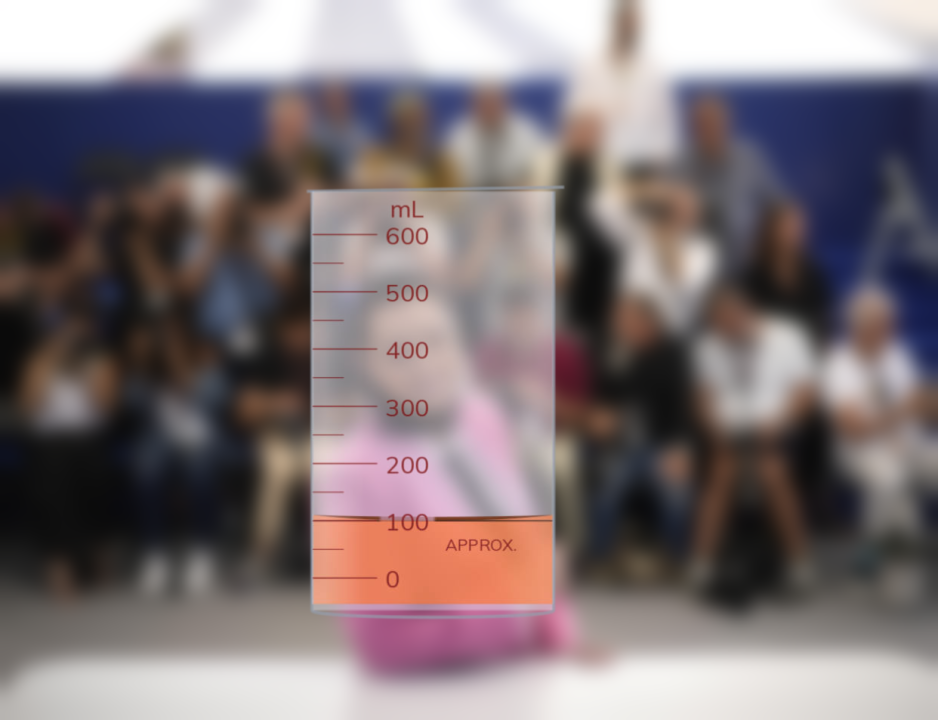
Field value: 100 mL
